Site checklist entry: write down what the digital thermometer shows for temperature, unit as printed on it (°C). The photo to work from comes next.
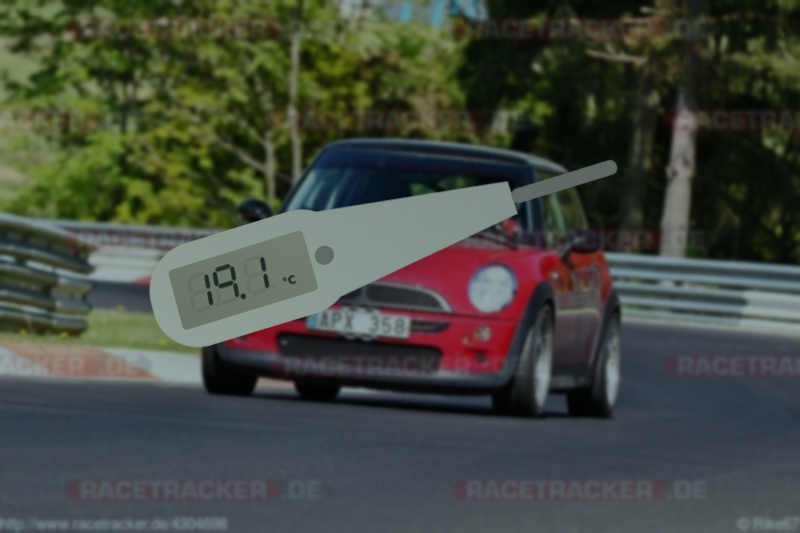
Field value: 19.1 °C
